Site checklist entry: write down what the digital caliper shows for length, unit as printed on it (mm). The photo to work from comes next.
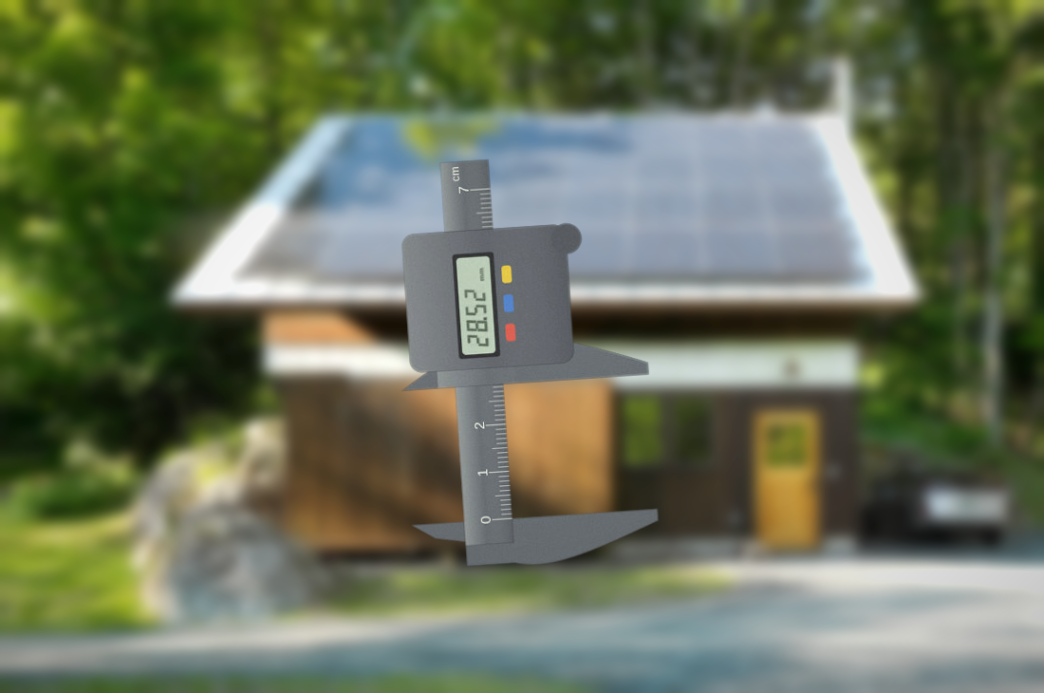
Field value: 28.52 mm
